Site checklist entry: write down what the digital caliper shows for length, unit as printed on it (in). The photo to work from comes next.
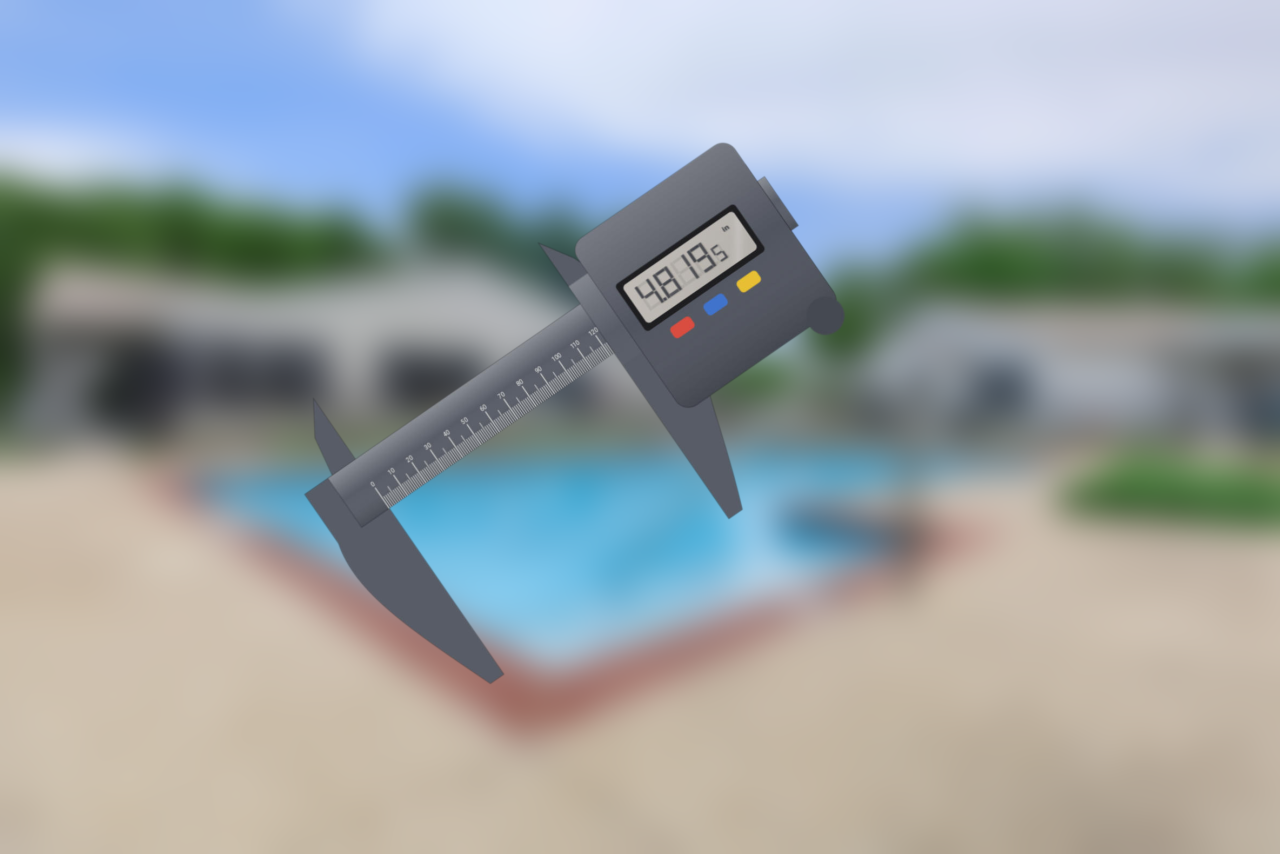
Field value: 4.8195 in
